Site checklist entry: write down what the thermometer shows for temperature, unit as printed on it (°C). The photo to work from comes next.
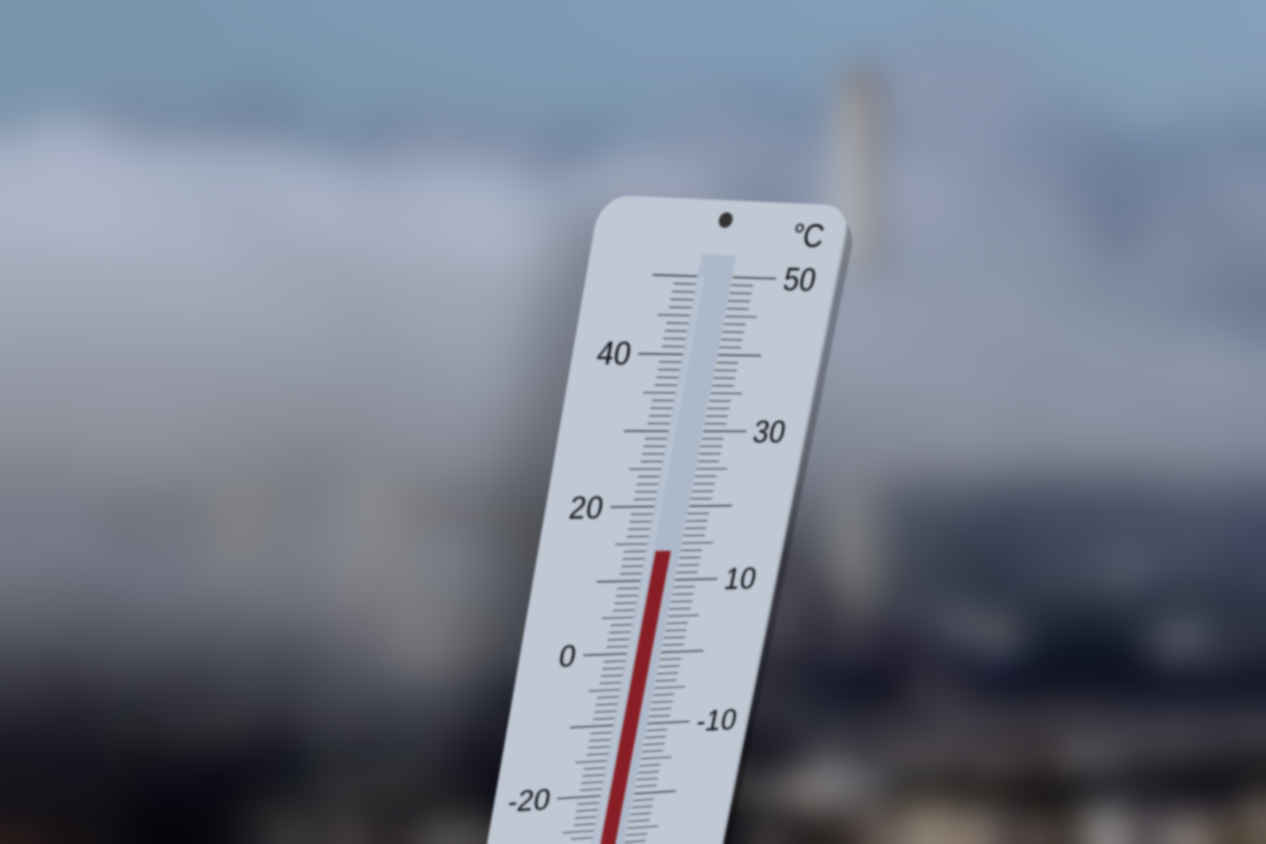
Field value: 14 °C
